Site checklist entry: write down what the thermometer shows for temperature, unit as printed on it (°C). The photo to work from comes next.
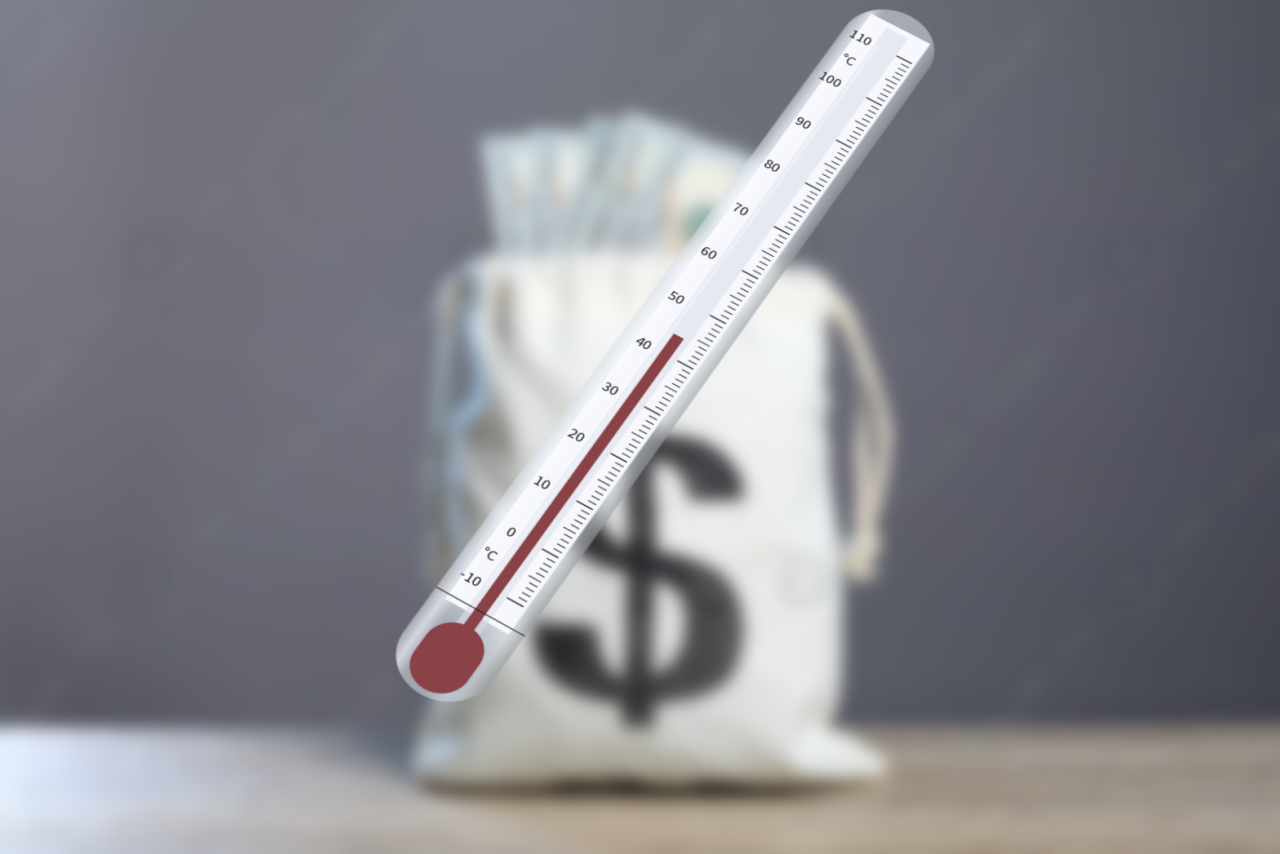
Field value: 44 °C
